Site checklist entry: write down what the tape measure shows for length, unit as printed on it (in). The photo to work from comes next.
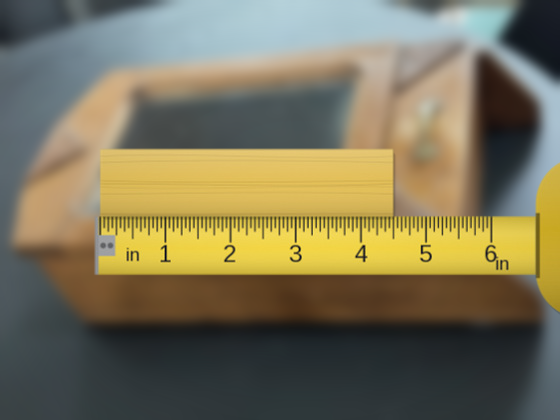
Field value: 4.5 in
